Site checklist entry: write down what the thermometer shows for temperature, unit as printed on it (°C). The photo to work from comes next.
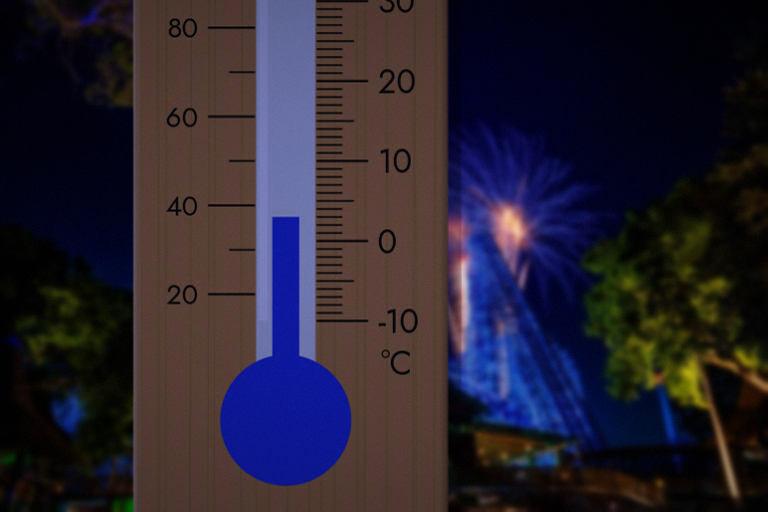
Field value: 3 °C
